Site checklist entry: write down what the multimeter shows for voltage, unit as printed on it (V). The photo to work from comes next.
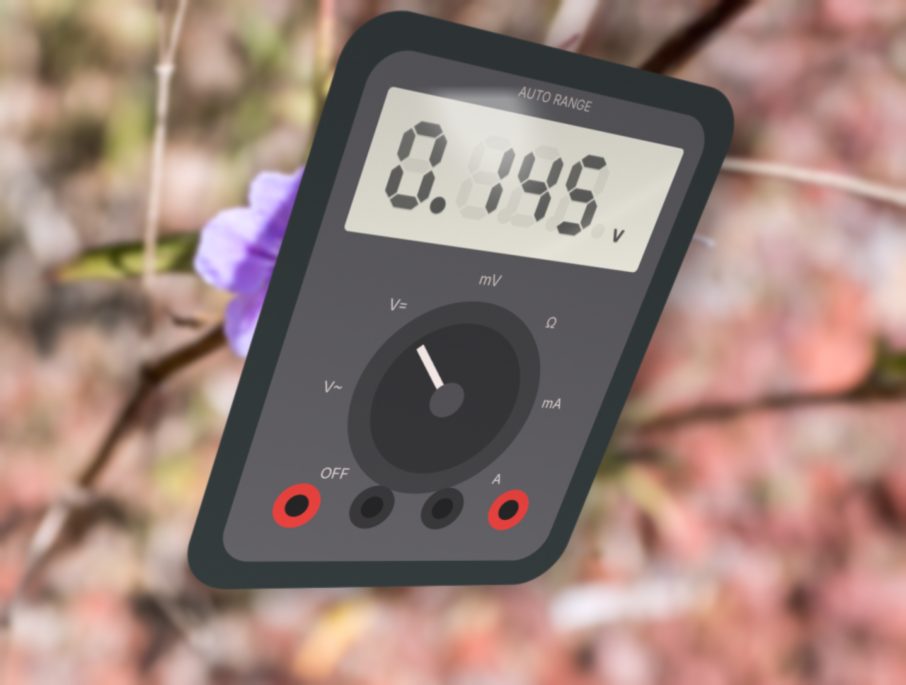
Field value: 0.145 V
